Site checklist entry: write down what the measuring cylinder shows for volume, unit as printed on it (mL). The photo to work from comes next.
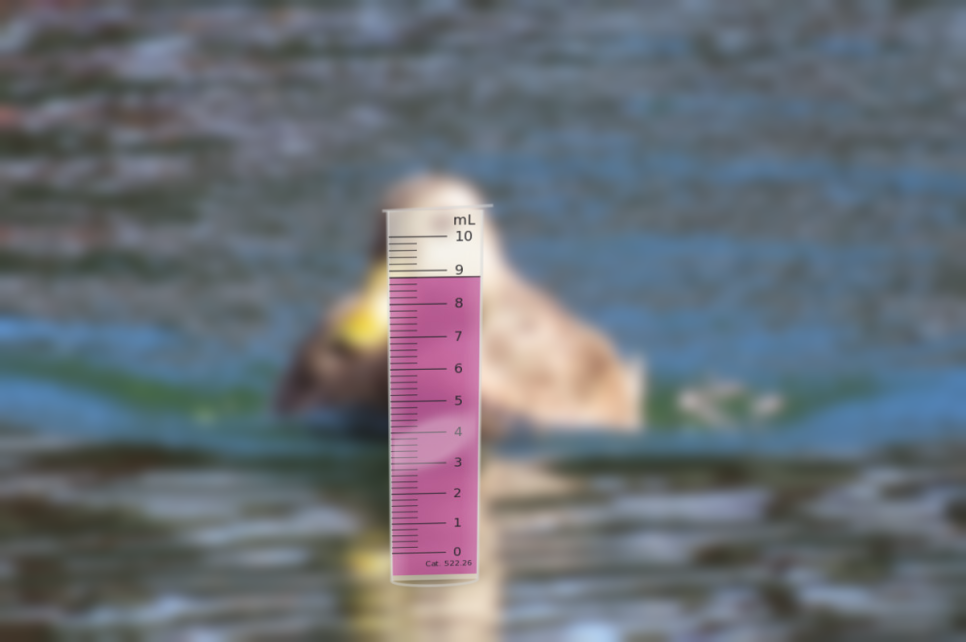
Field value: 8.8 mL
